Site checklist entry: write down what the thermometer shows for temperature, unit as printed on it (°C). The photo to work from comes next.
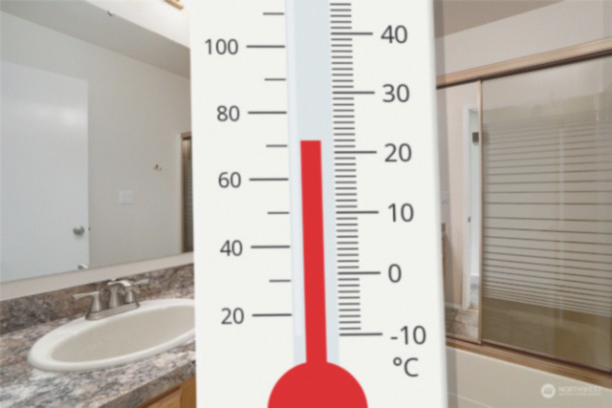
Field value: 22 °C
